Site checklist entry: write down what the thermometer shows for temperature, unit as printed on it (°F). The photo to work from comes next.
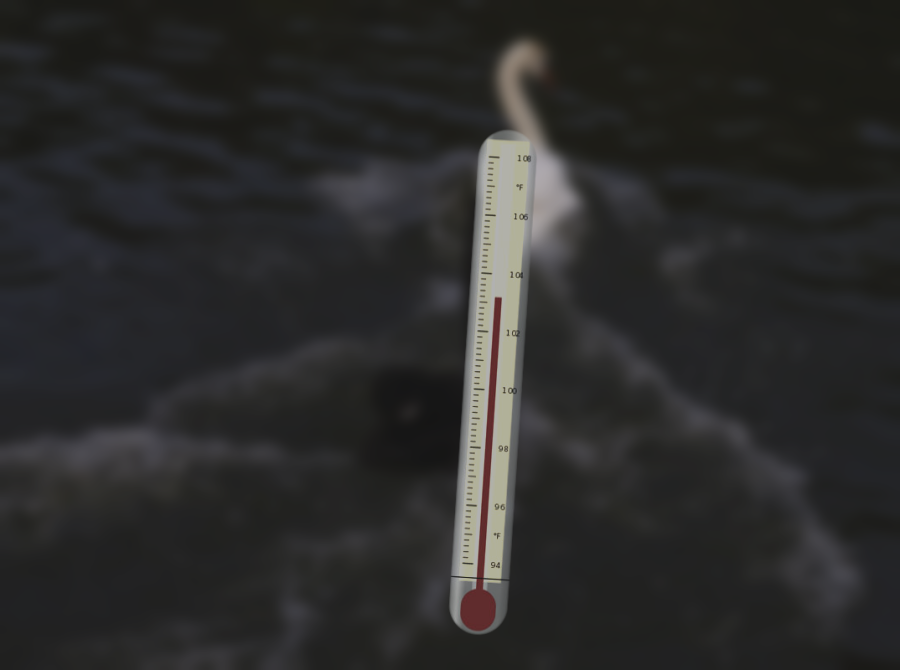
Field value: 103.2 °F
